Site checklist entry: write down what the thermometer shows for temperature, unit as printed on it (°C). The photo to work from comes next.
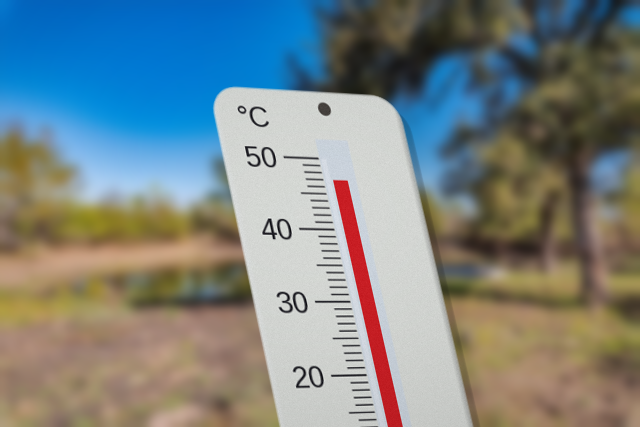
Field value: 47 °C
